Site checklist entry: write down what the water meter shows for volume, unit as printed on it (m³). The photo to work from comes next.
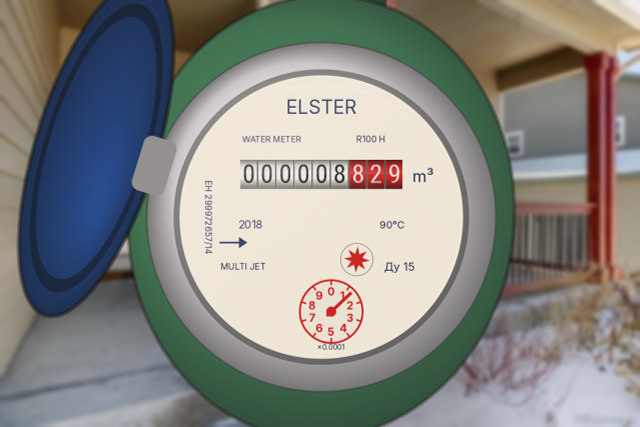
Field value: 8.8291 m³
